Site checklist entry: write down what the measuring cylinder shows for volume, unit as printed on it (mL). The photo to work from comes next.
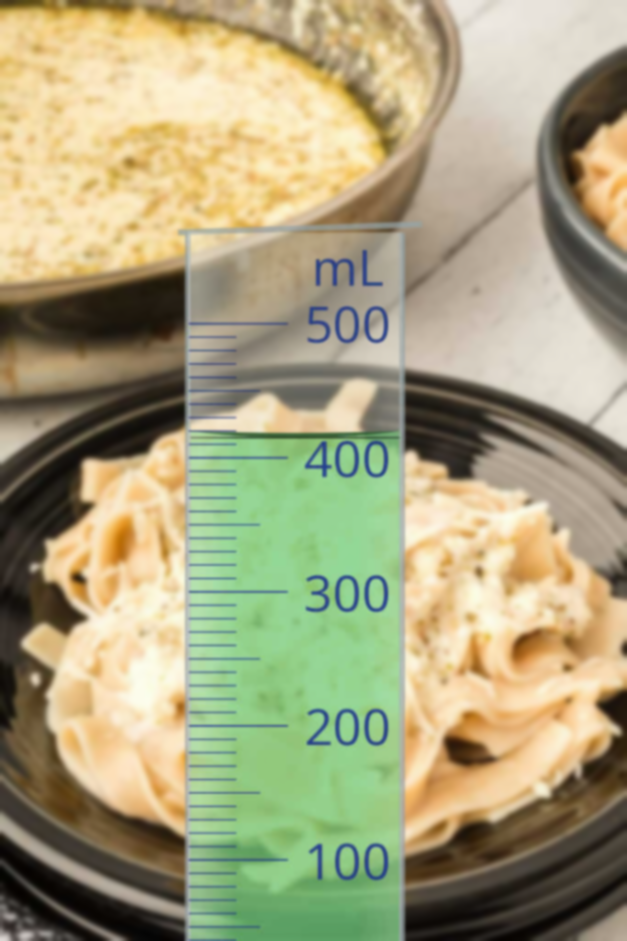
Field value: 415 mL
